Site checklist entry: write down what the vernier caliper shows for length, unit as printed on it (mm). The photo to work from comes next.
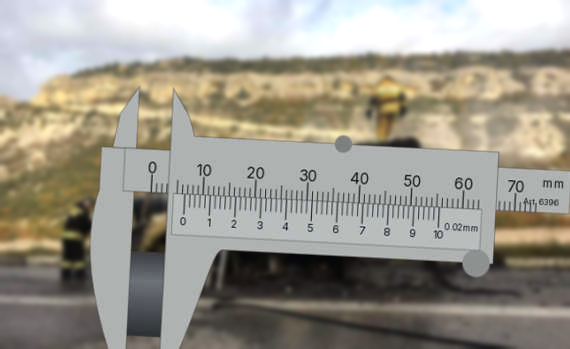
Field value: 6.5 mm
